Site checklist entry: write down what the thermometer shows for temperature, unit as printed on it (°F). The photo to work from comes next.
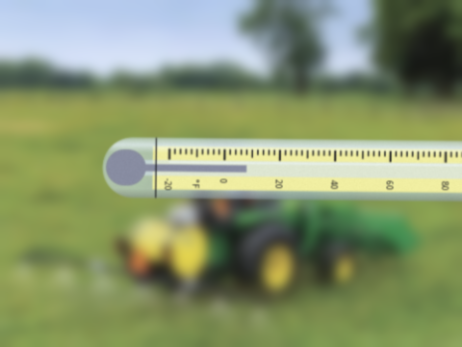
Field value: 8 °F
